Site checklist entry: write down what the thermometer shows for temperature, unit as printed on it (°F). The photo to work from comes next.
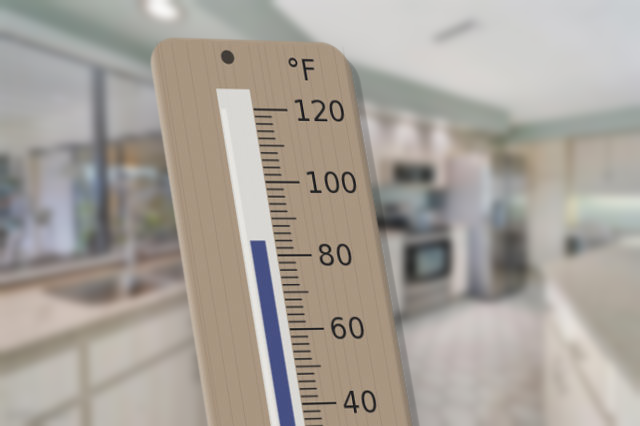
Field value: 84 °F
